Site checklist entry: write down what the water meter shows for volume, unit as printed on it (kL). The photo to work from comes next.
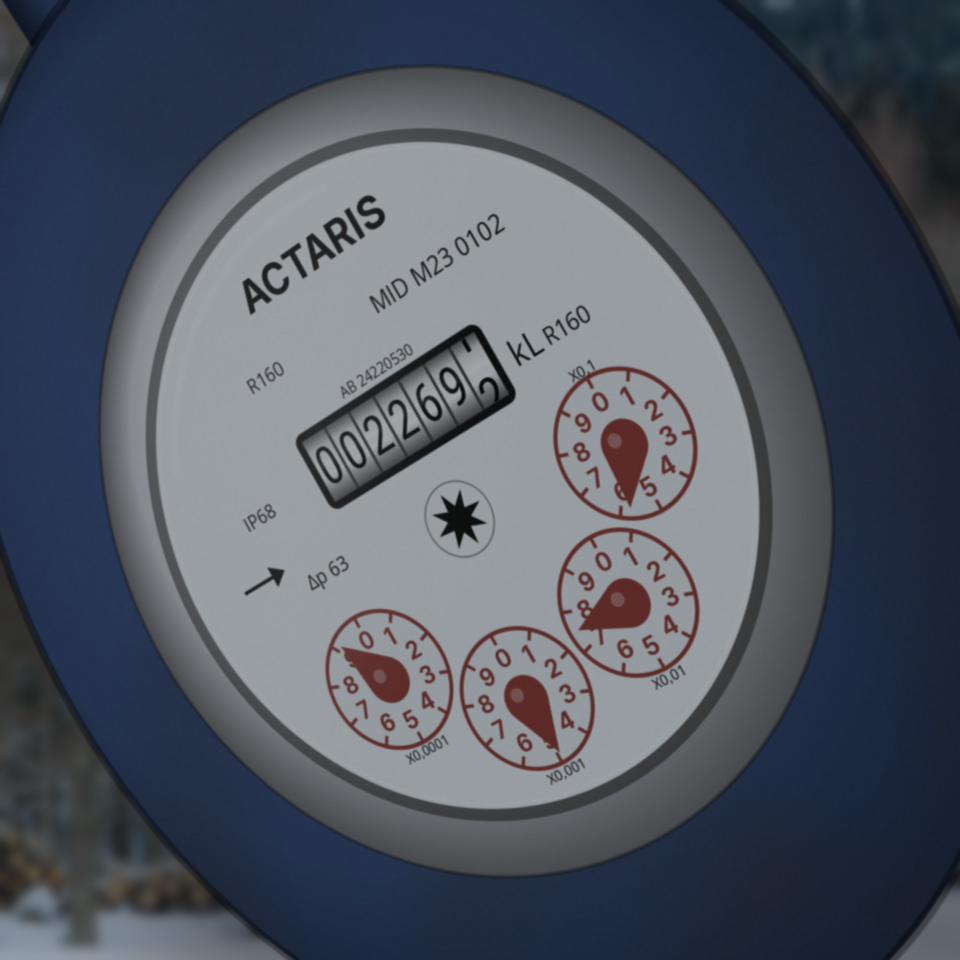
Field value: 22691.5749 kL
